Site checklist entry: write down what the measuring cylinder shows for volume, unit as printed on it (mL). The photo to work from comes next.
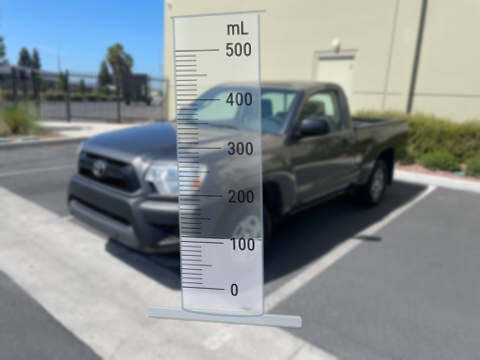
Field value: 110 mL
